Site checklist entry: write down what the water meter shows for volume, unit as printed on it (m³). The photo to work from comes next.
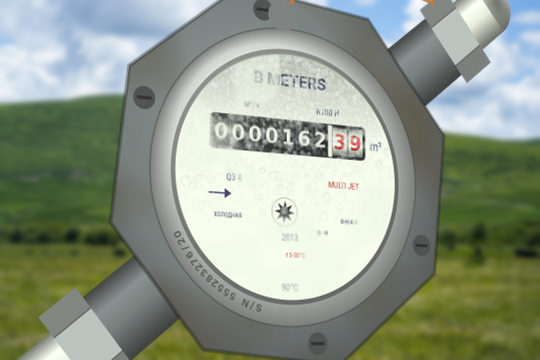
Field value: 162.39 m³
